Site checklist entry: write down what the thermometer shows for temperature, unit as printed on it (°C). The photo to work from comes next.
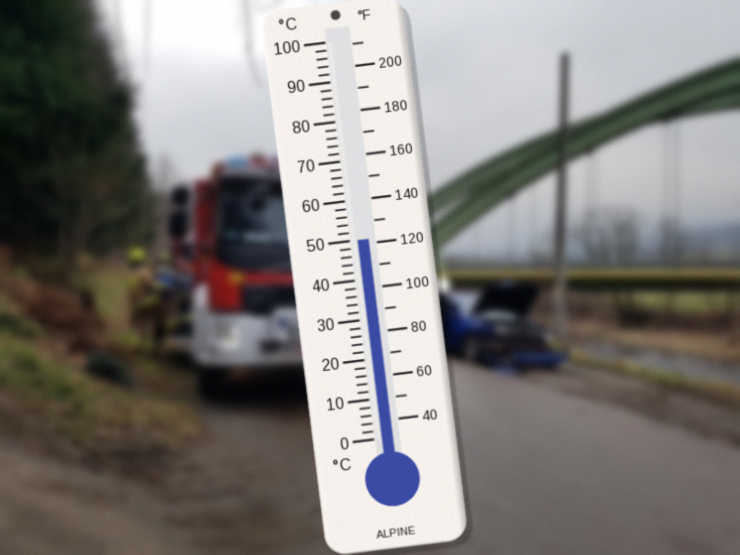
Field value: 50 °C
